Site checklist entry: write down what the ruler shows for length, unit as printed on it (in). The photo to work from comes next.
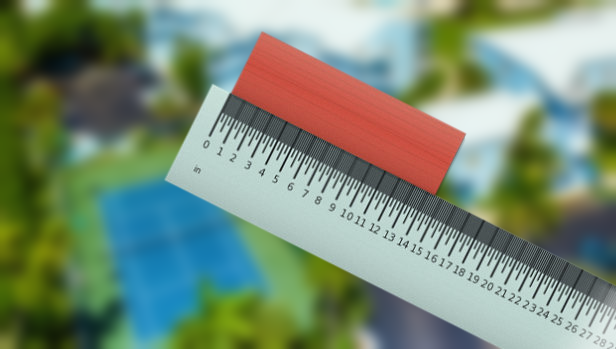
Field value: 14.5 in
